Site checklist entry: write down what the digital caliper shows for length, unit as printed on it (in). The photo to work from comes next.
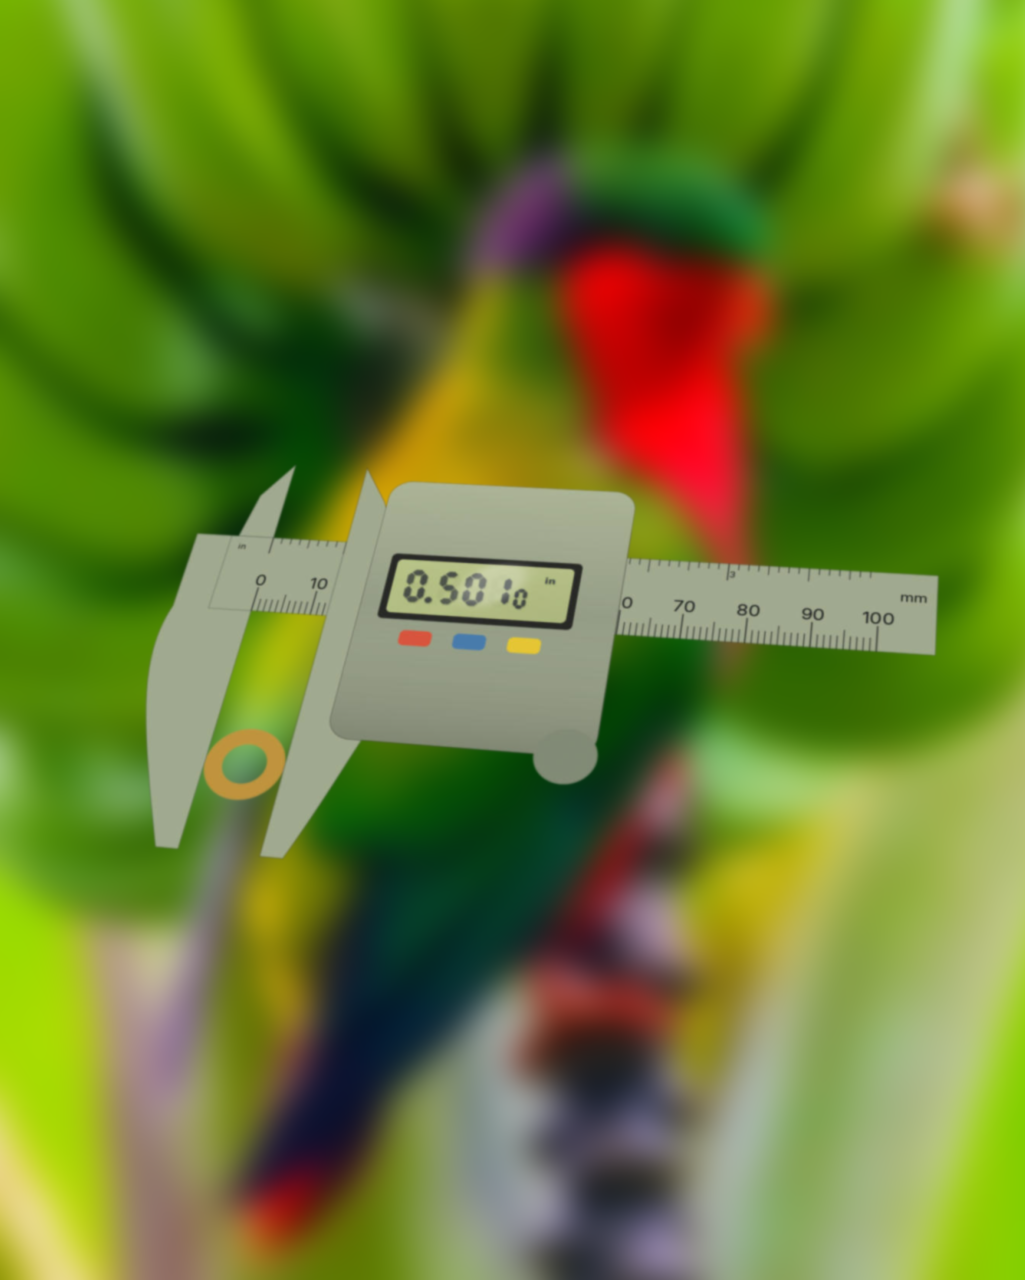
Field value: 0.5010 in
